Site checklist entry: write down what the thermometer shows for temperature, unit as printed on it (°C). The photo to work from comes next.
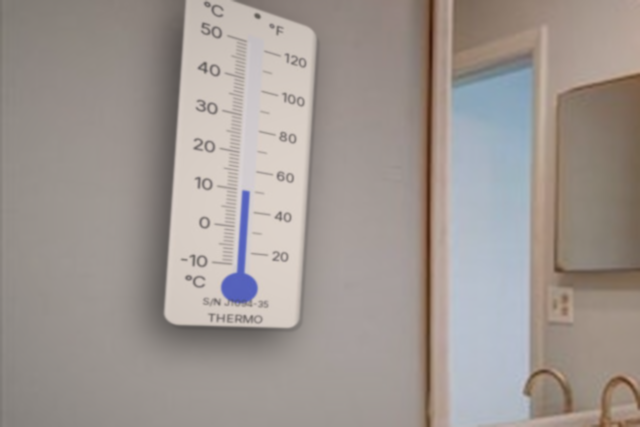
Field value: 10 °C
